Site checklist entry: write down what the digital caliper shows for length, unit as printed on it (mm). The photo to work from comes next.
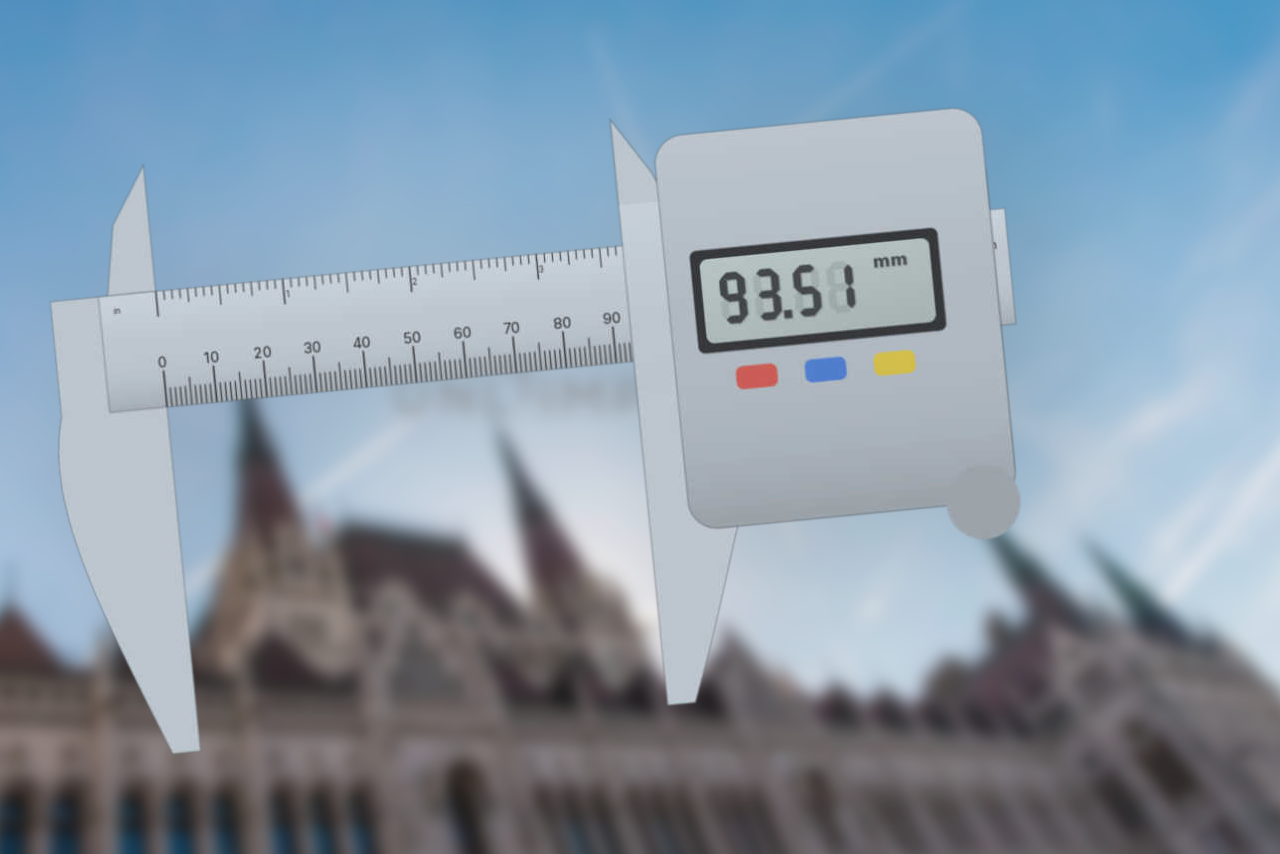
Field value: 93.51 mm
